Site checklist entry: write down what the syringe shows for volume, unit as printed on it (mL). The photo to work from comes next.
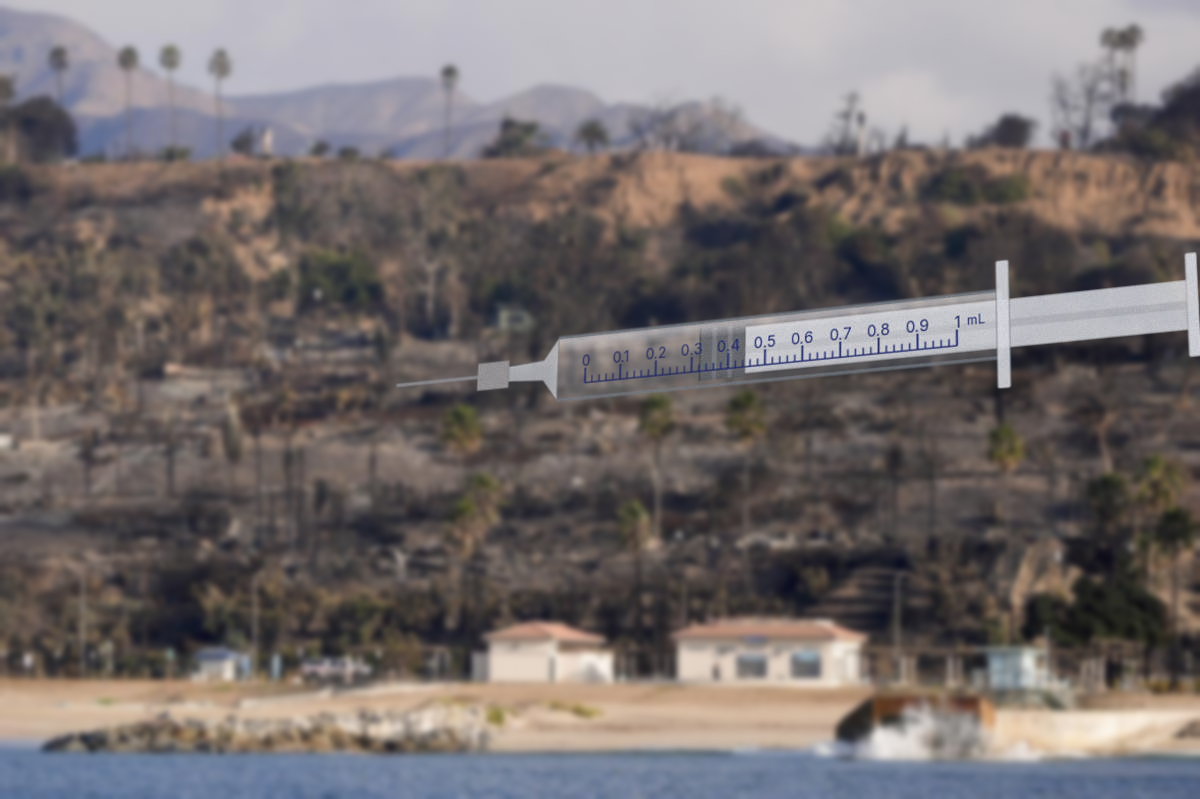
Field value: 0.32 mL
